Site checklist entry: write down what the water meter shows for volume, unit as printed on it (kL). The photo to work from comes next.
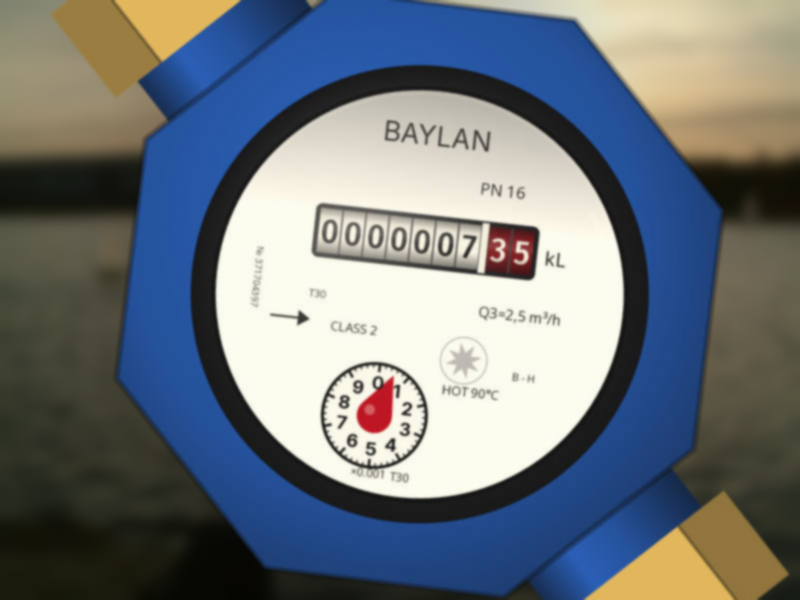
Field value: 7.350 kL
